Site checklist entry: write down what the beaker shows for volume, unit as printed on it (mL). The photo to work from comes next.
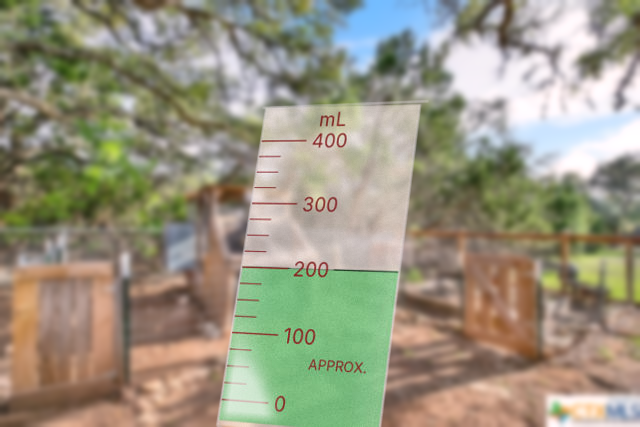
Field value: 200 mL
